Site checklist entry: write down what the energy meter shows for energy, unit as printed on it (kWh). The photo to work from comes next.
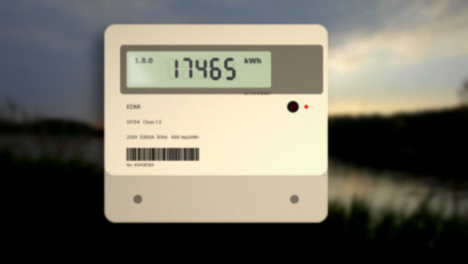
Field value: 17465 kWh
